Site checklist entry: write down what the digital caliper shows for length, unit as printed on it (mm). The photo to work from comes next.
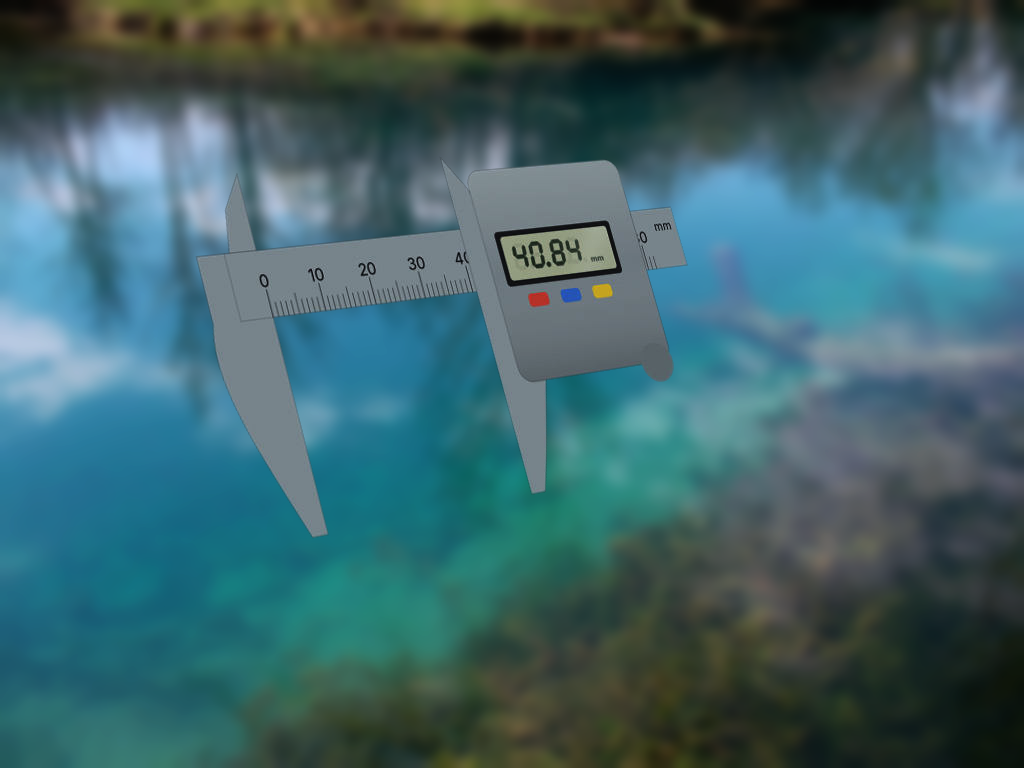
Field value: 40.84 mm
